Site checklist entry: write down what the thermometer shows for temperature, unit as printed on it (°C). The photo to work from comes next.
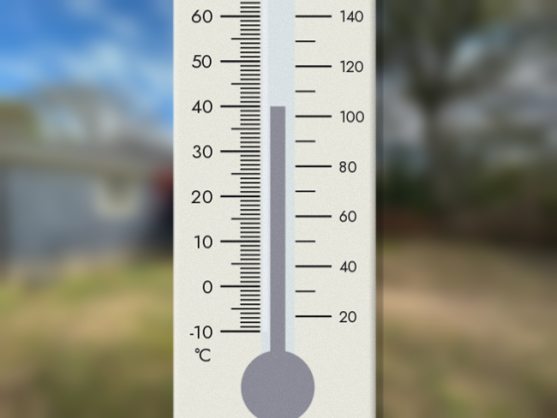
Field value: 40 °C
